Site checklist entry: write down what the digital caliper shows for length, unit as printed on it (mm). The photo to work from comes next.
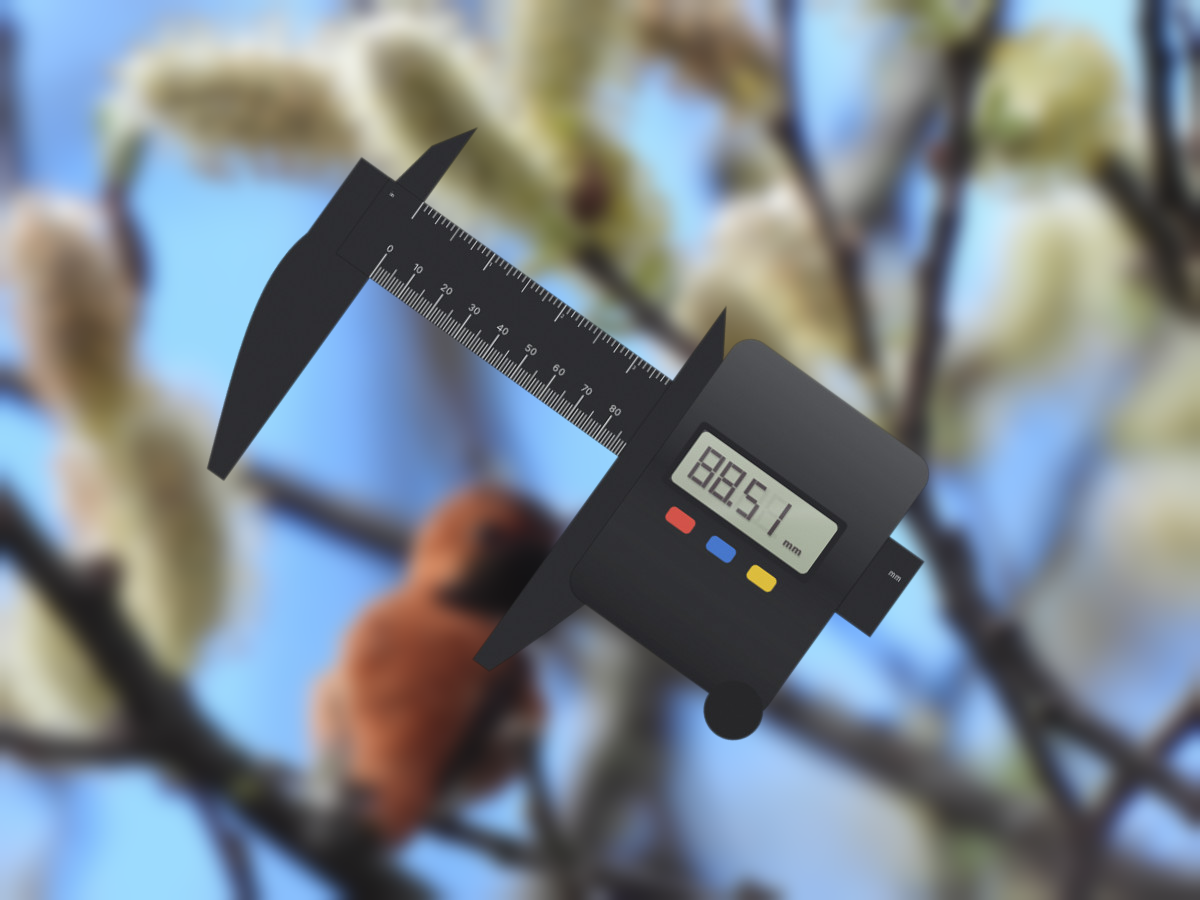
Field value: 88.51 mm
